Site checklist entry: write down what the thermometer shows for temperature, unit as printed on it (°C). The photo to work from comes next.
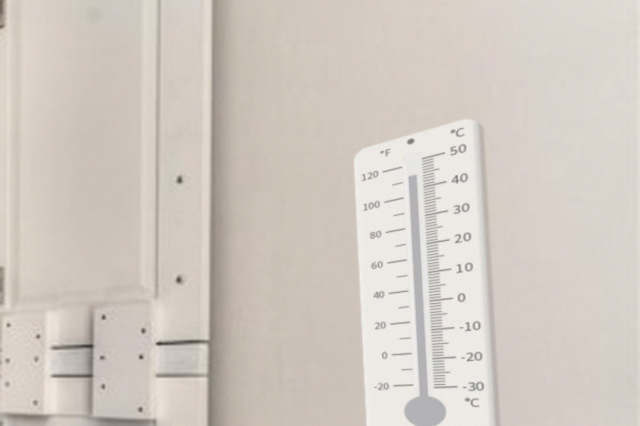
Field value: 45 °C
